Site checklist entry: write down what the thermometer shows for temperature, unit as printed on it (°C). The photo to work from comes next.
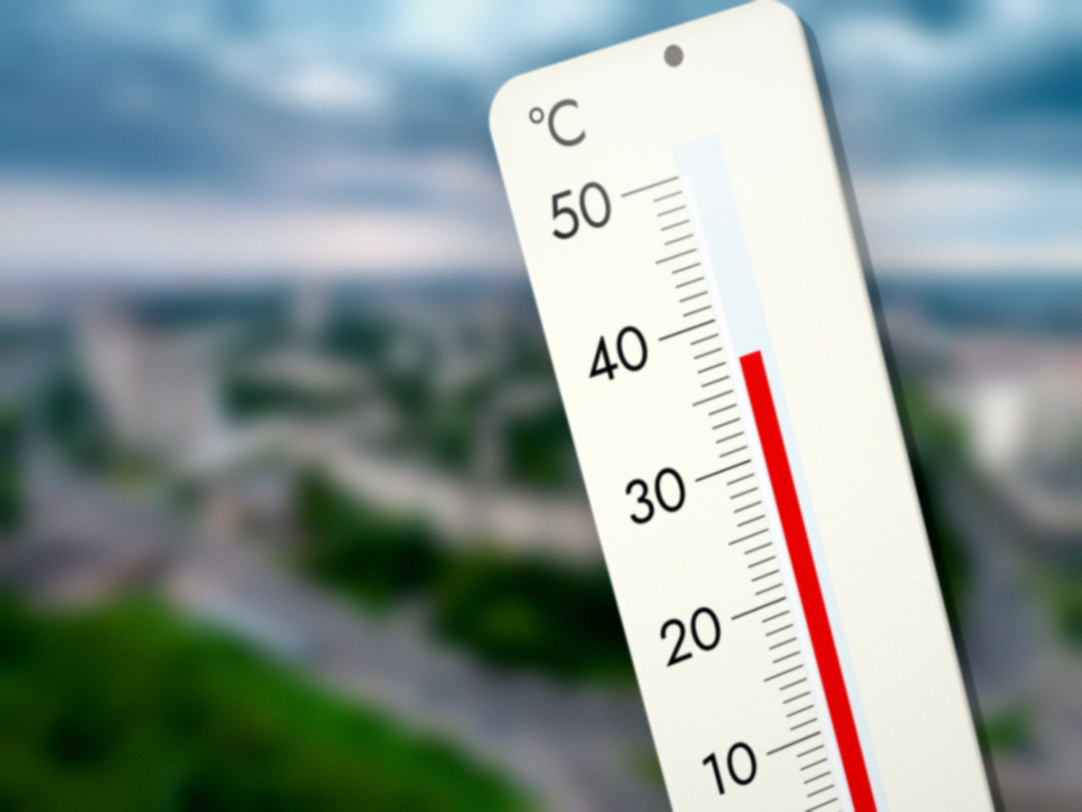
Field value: 37 °C
